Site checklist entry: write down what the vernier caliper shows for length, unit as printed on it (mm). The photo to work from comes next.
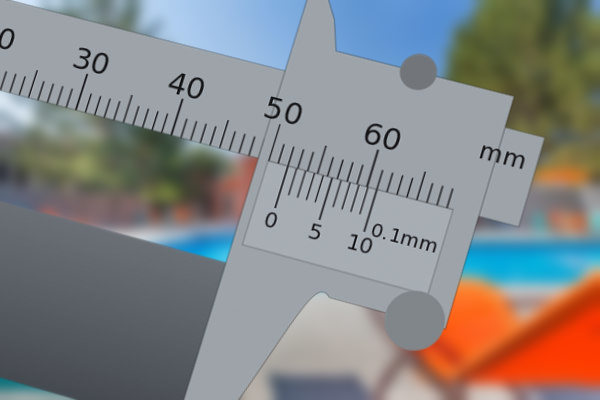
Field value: 52.0 mm
